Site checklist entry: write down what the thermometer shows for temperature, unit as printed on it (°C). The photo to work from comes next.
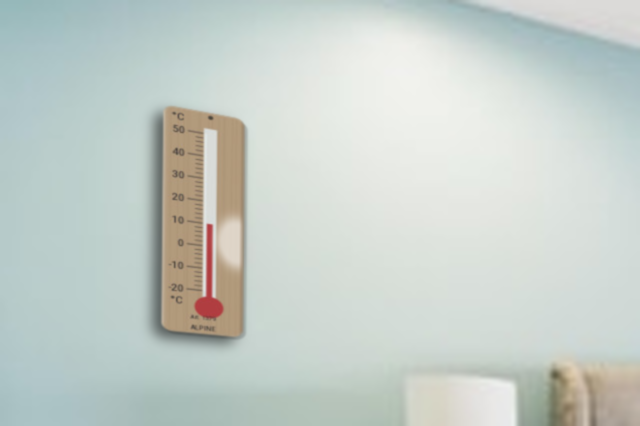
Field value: 10 °C
